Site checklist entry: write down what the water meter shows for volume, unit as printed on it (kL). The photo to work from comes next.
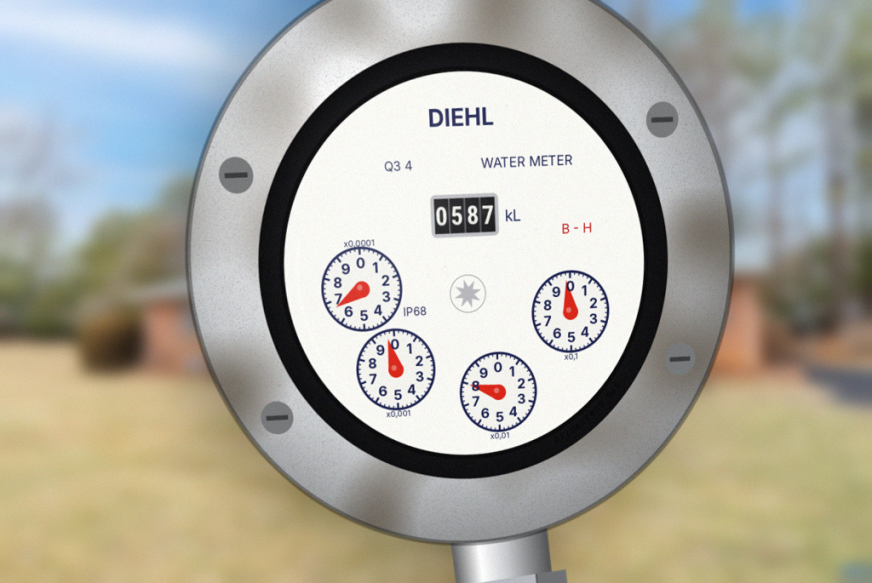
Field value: 586.9796 kL
